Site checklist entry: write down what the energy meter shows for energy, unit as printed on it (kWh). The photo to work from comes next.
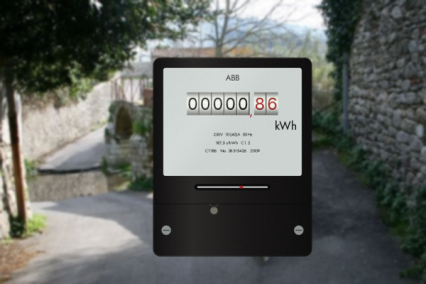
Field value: 0.86 kWh
